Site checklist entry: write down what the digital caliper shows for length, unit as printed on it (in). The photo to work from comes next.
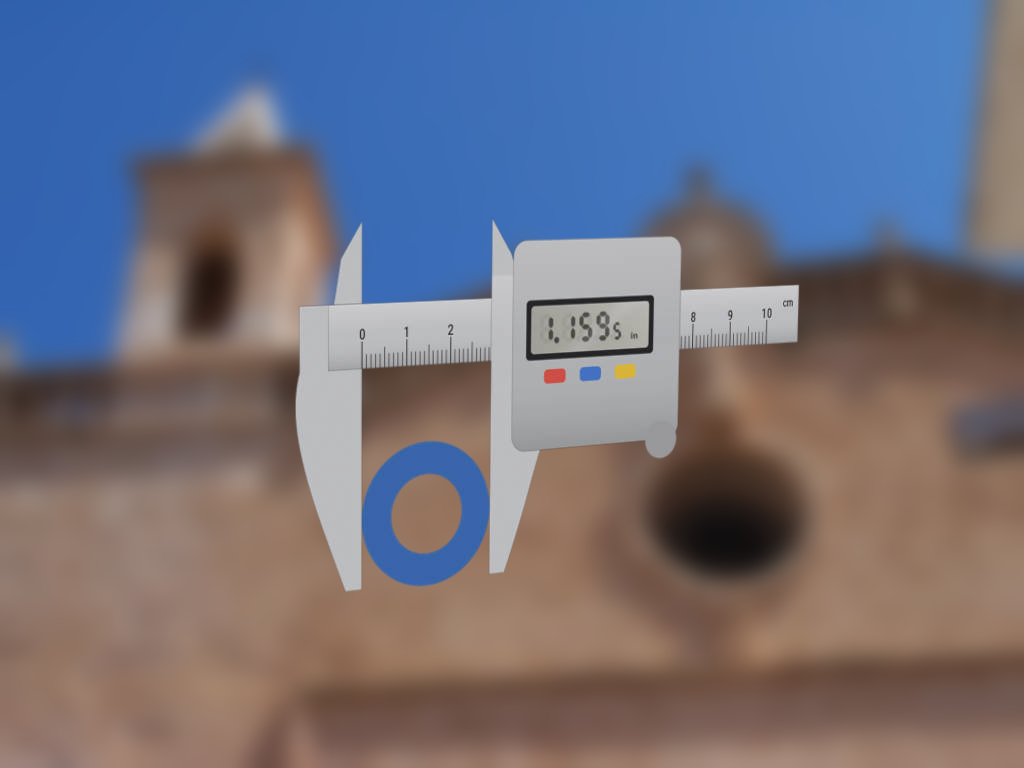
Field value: 1.1595 in
